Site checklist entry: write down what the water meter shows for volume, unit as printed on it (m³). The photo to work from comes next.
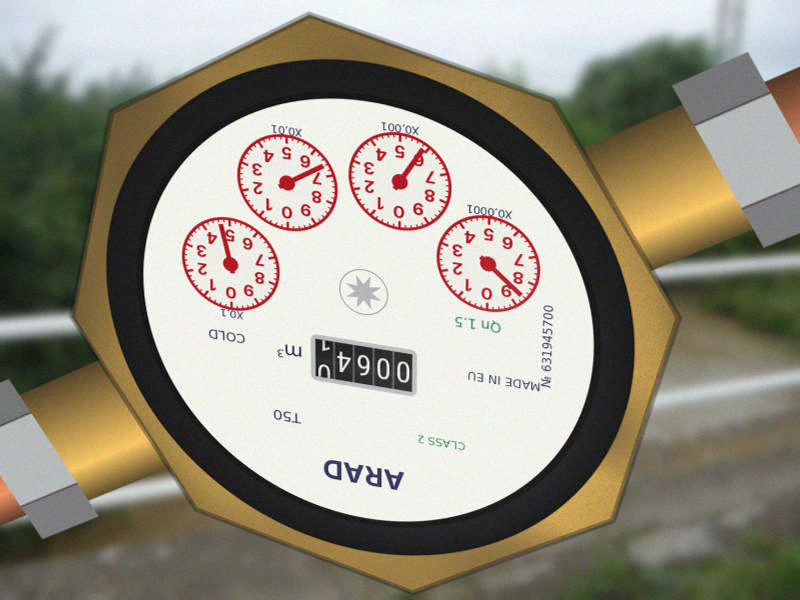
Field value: 640.4658 m³
